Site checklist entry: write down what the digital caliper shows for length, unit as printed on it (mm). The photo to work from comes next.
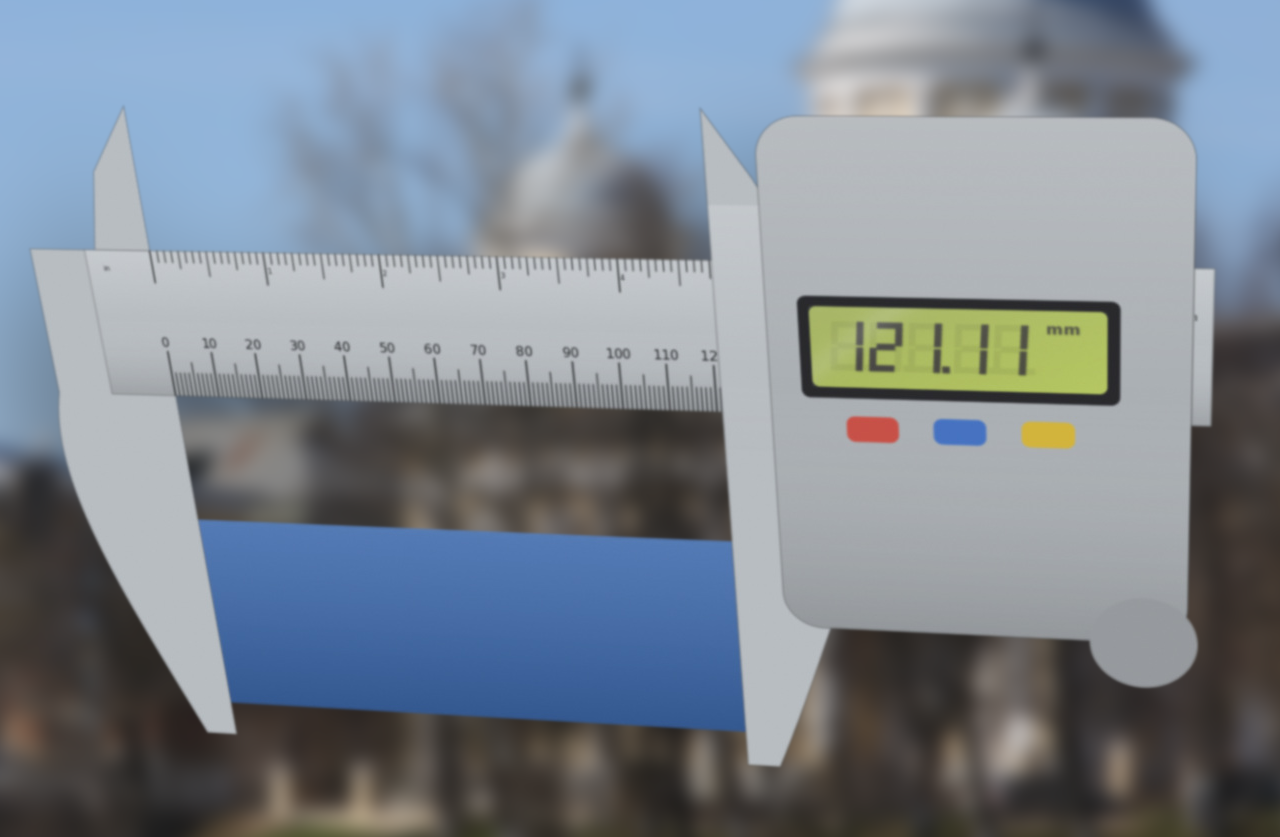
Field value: 121.11 mm
